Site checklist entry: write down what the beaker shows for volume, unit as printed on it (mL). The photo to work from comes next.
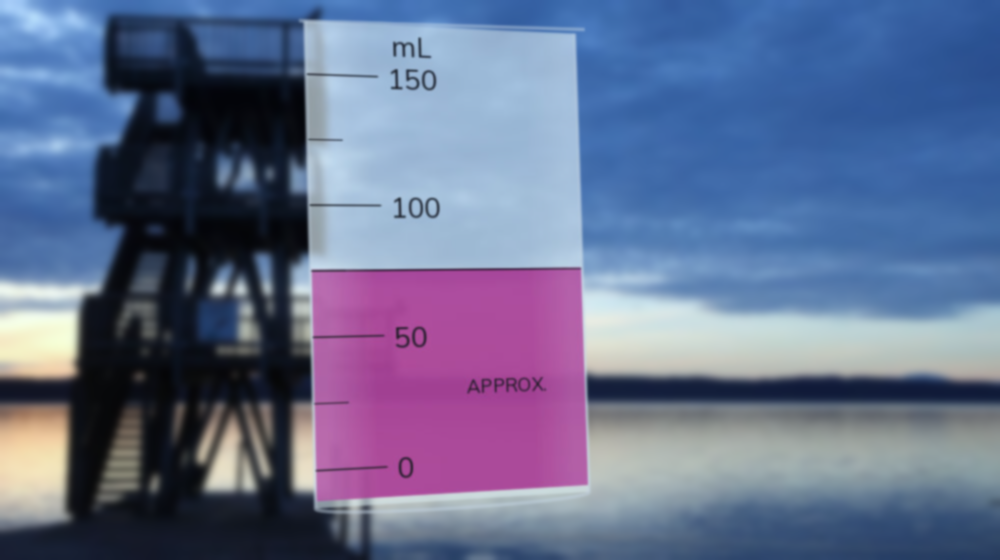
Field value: 75 mL
